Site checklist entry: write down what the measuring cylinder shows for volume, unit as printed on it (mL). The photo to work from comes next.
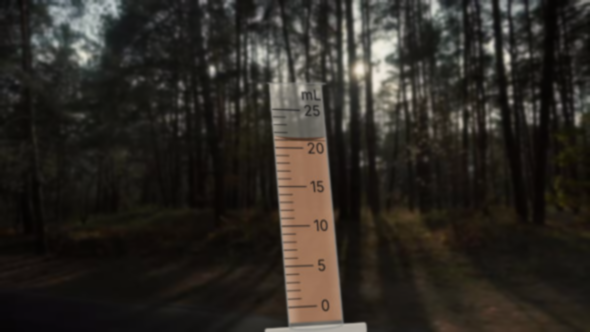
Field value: 21 mL
